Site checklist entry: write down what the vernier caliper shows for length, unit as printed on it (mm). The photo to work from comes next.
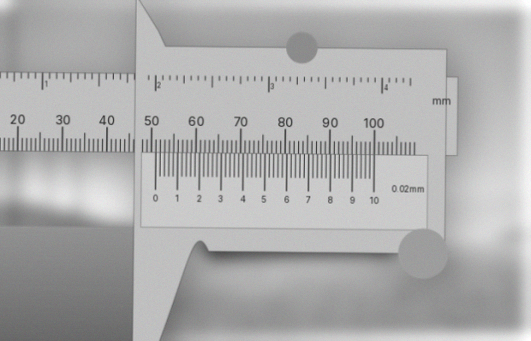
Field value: 51.0 mm
